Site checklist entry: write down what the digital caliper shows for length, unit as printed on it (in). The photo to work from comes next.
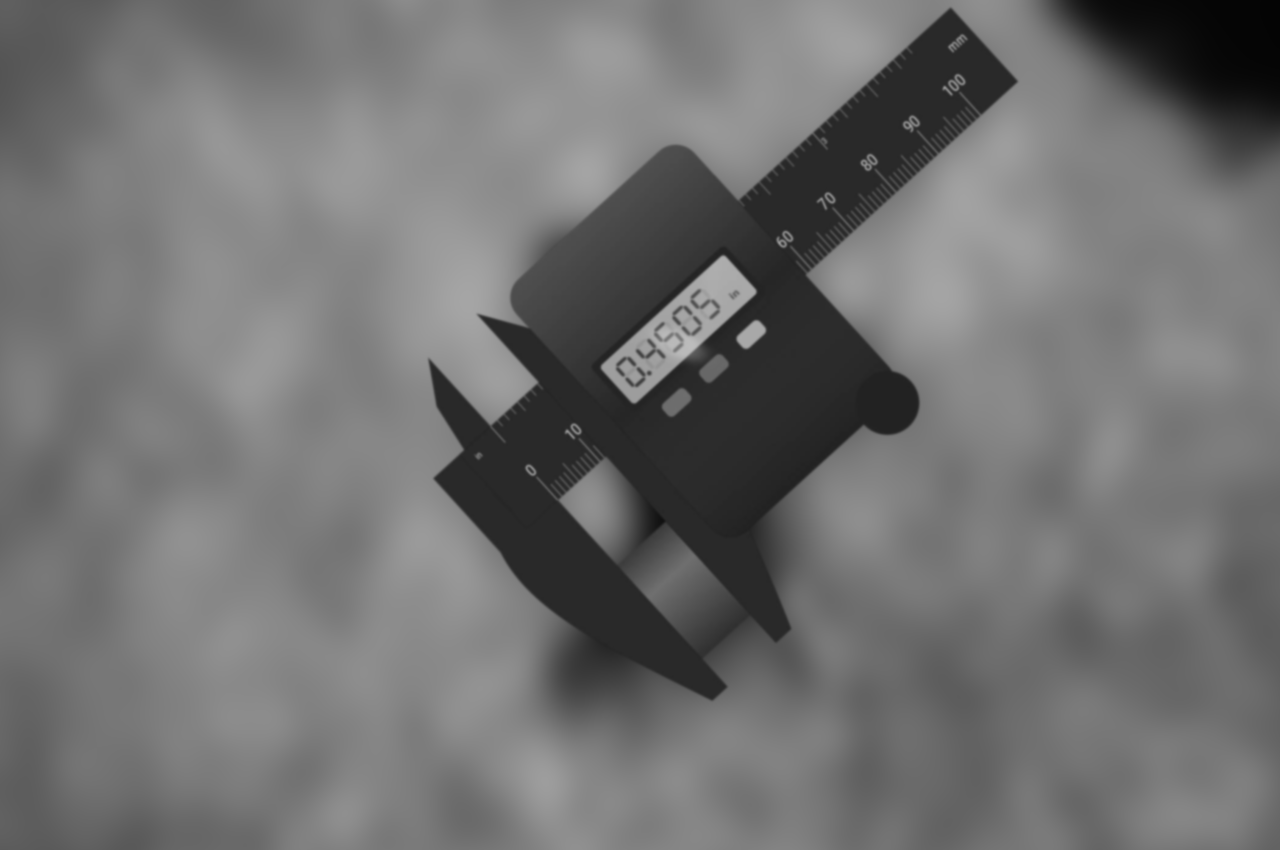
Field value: 0.4505 in
